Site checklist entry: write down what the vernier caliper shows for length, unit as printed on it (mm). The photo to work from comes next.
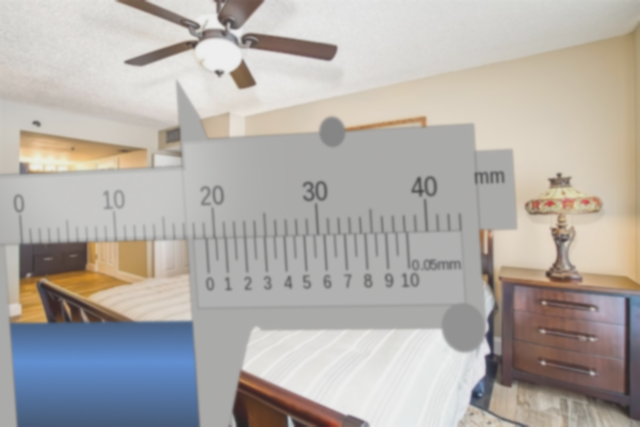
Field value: 19.2 mm
